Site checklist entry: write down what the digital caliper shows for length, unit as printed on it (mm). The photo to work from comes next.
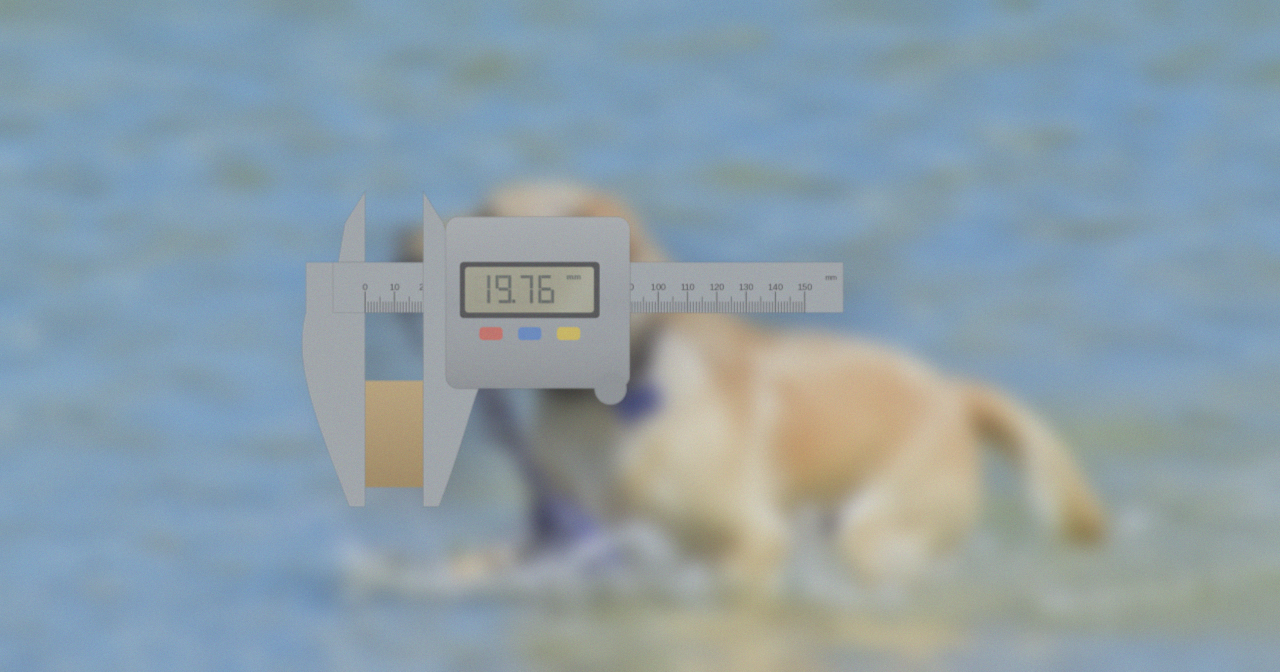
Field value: 19.76 mm
